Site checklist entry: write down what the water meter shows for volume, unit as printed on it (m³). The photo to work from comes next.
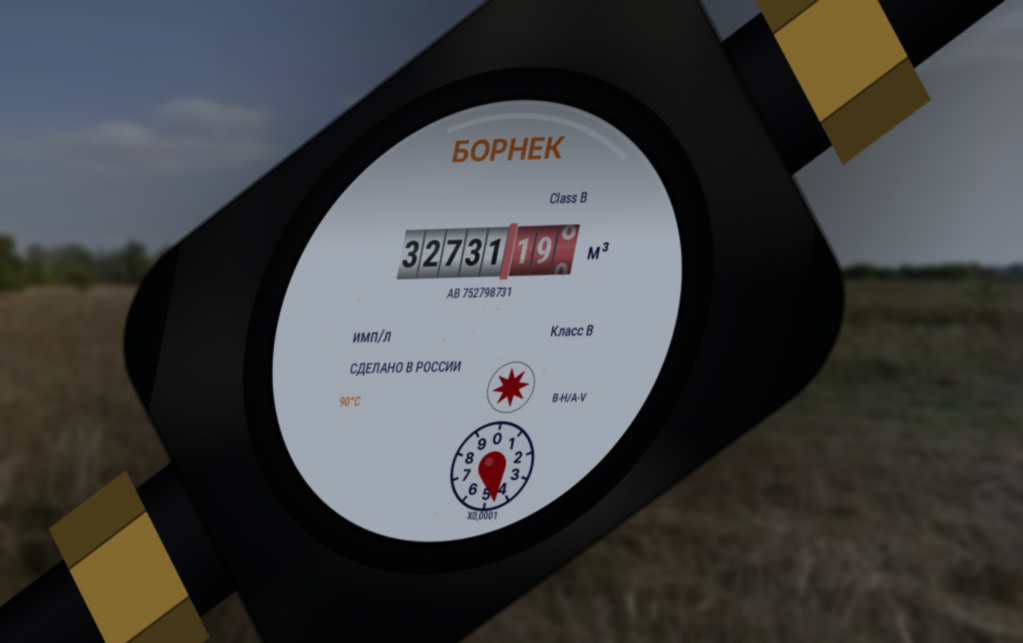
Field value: 32731.1984 m³
